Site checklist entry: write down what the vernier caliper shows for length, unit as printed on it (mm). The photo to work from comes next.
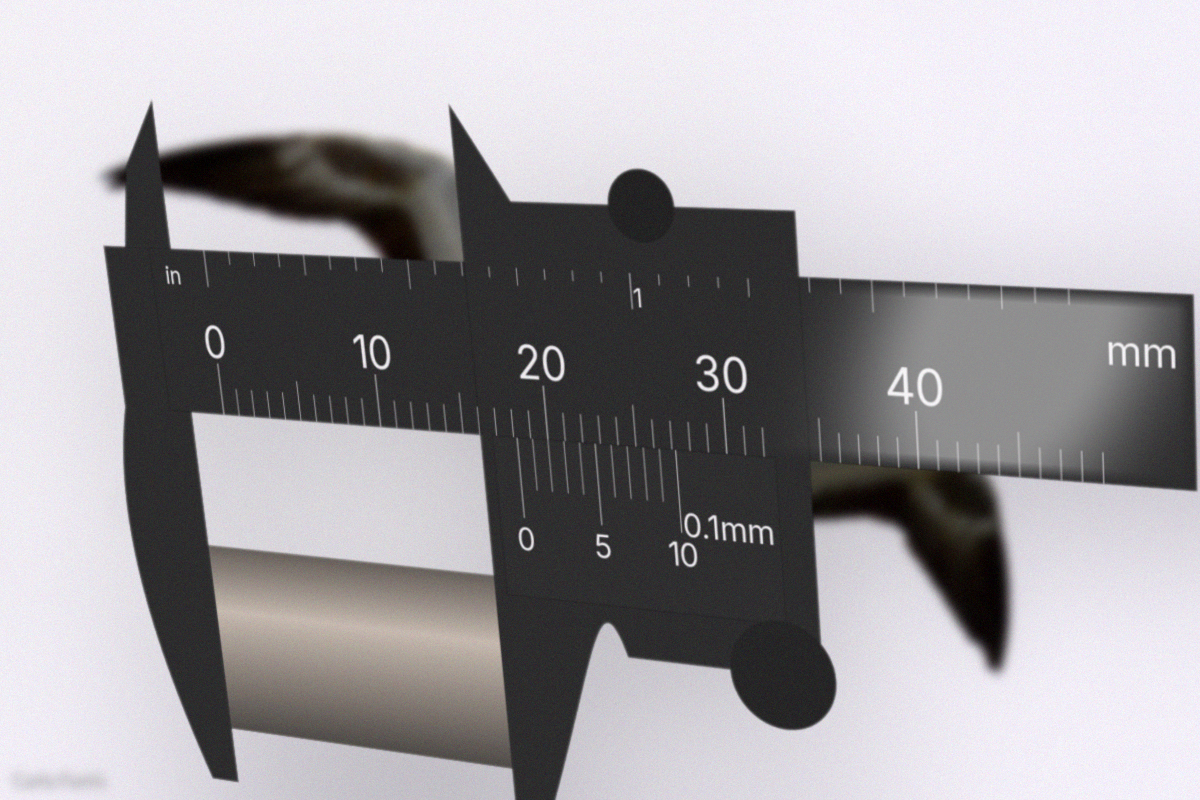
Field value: 18.2 mm
